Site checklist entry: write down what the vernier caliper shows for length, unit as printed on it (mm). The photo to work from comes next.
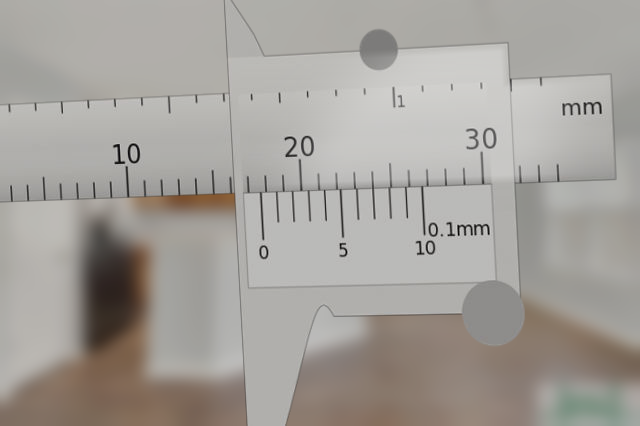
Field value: 17.7 mm
